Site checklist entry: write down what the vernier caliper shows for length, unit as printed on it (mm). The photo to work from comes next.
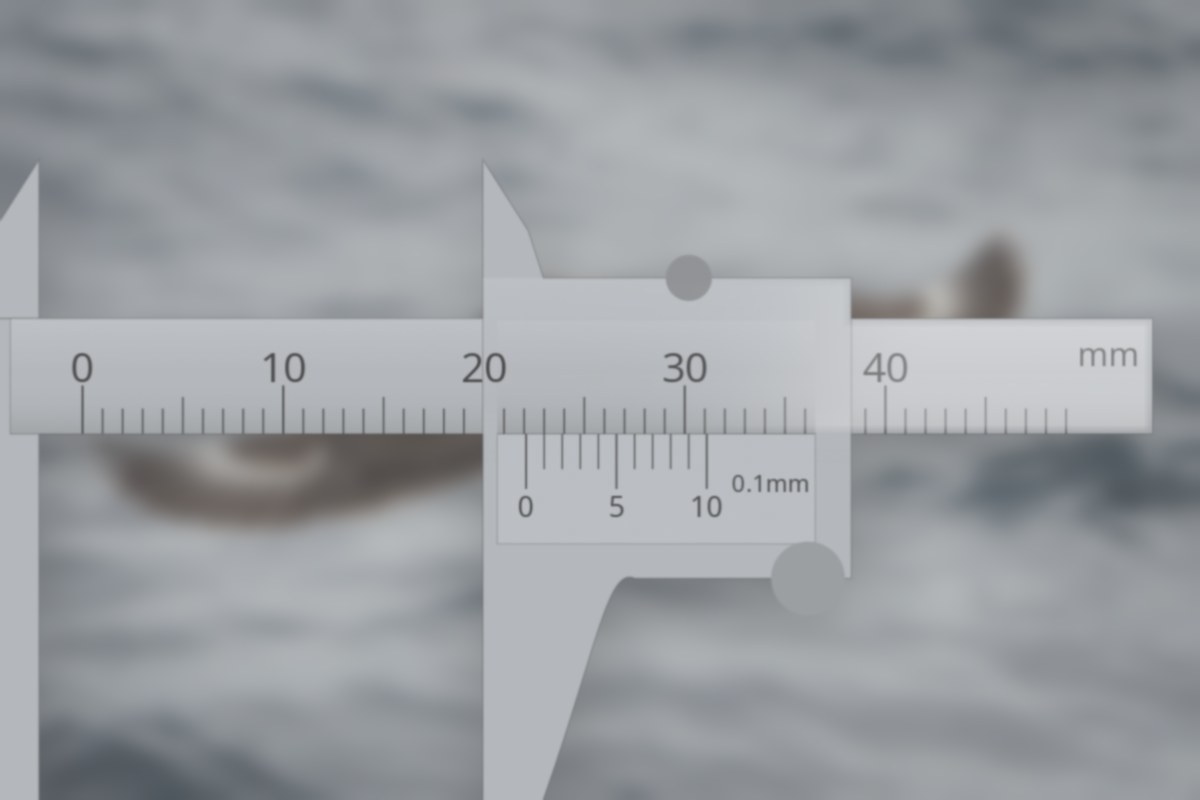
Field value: 22.1 mm
